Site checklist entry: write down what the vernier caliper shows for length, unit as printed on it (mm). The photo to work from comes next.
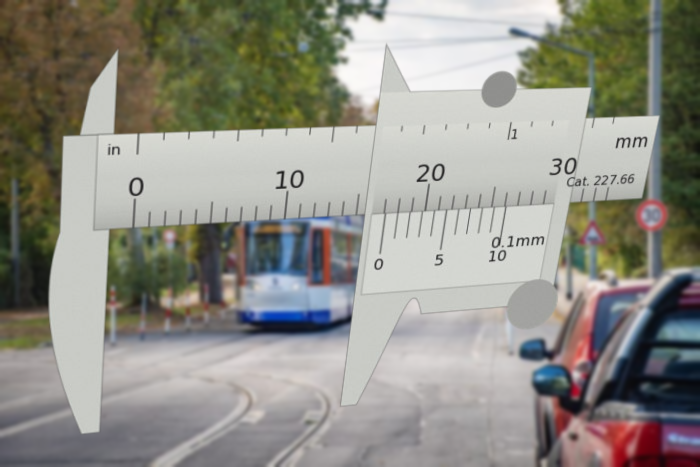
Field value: 17.1 mm
